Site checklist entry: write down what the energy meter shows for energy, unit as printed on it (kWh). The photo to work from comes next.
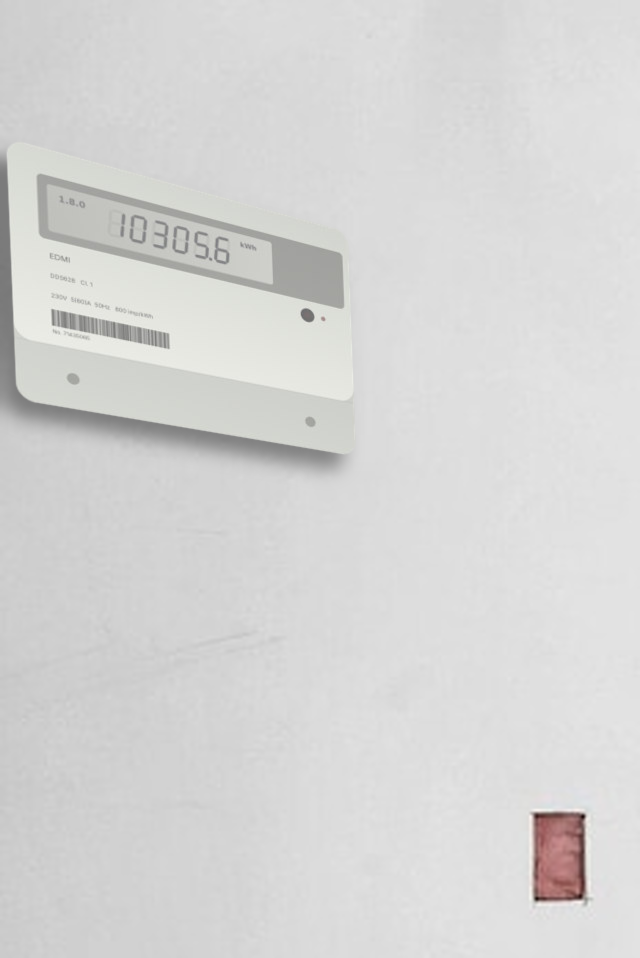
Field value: 10305.6 kWh
